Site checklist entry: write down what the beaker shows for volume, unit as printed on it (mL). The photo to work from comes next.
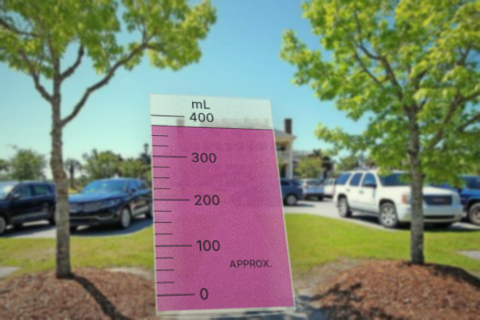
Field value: 375 mL
